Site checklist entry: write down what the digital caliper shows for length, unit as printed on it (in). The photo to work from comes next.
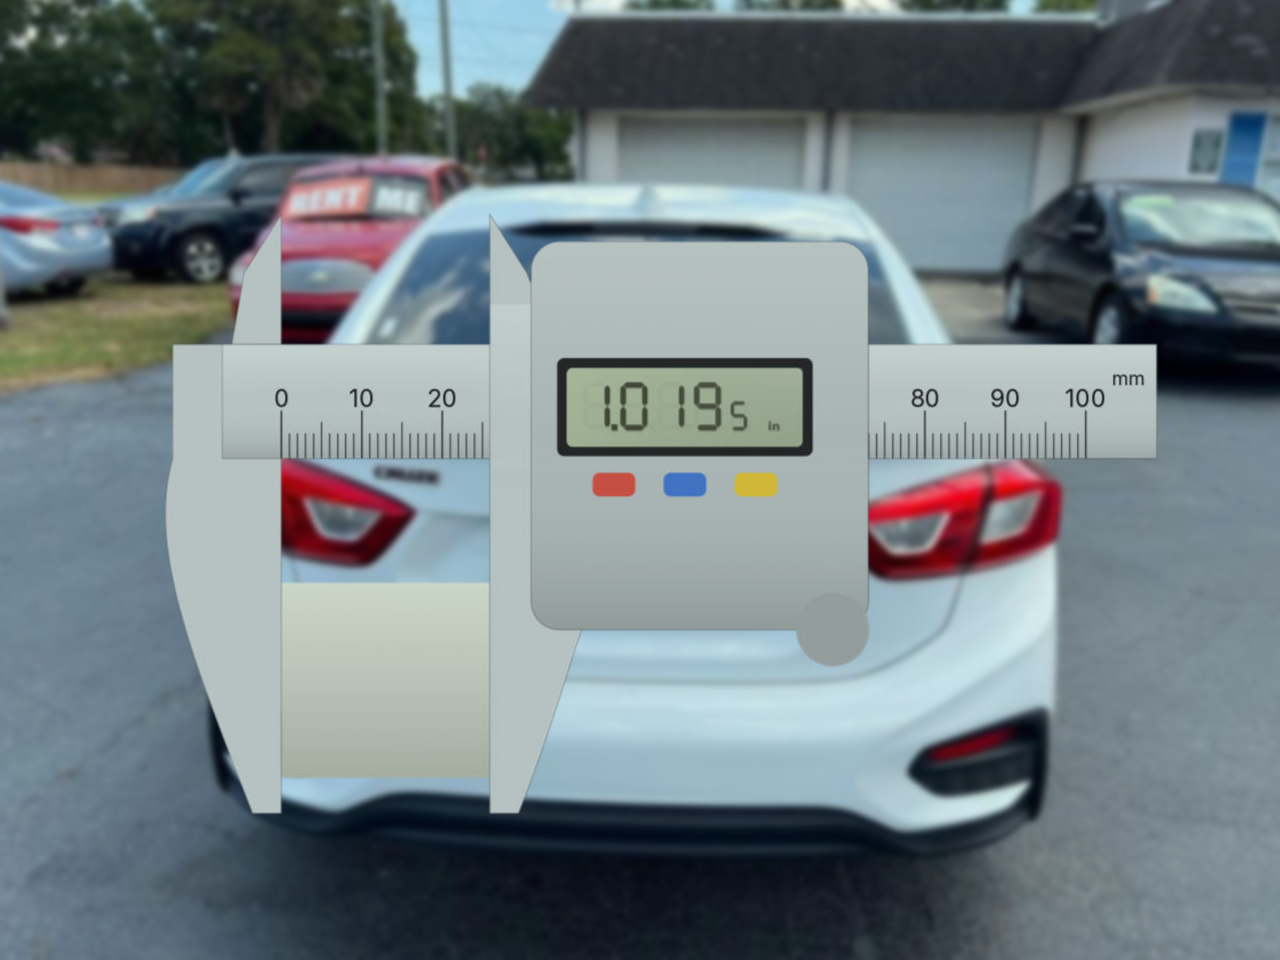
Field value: 1.0195 in
